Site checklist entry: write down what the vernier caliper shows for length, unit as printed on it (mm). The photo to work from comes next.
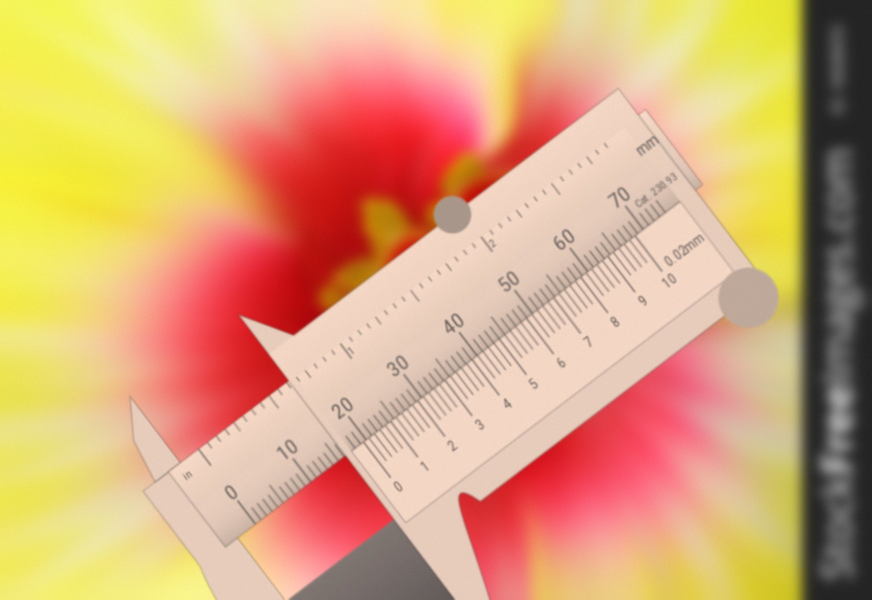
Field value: 19.5 mm
